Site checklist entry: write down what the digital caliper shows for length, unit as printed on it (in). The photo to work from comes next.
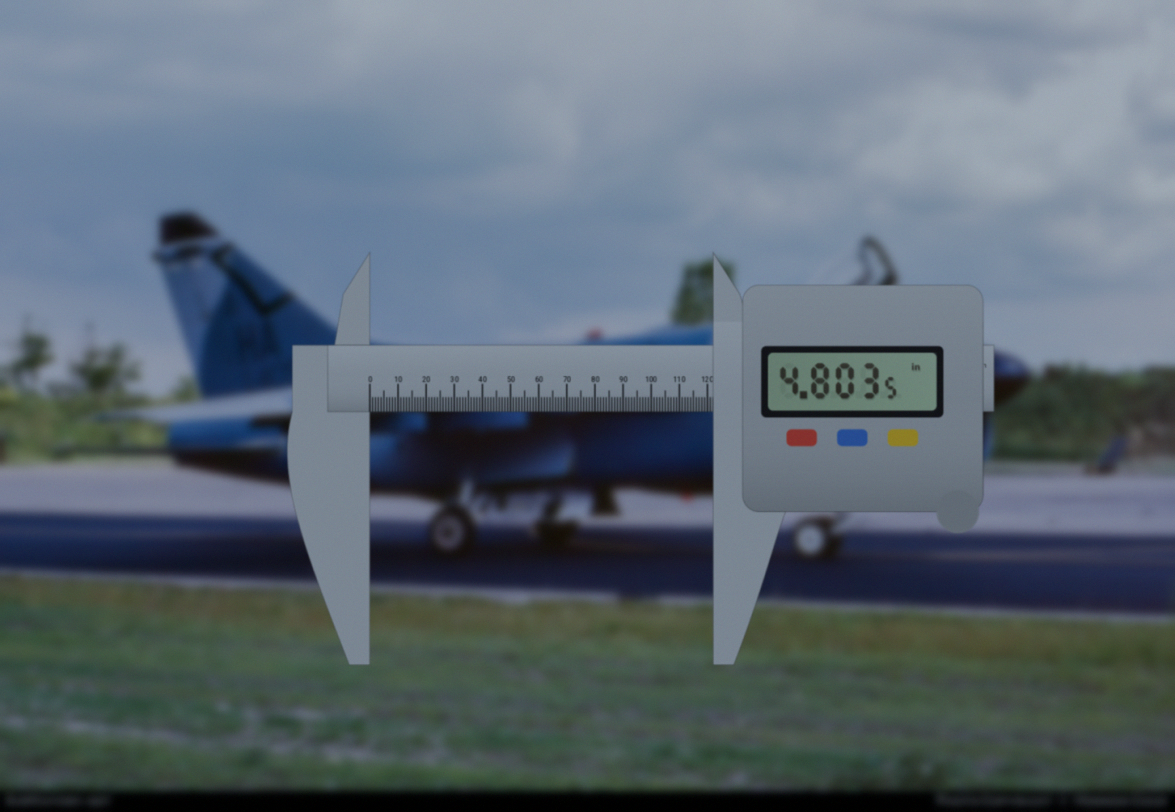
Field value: 4.8035 in
